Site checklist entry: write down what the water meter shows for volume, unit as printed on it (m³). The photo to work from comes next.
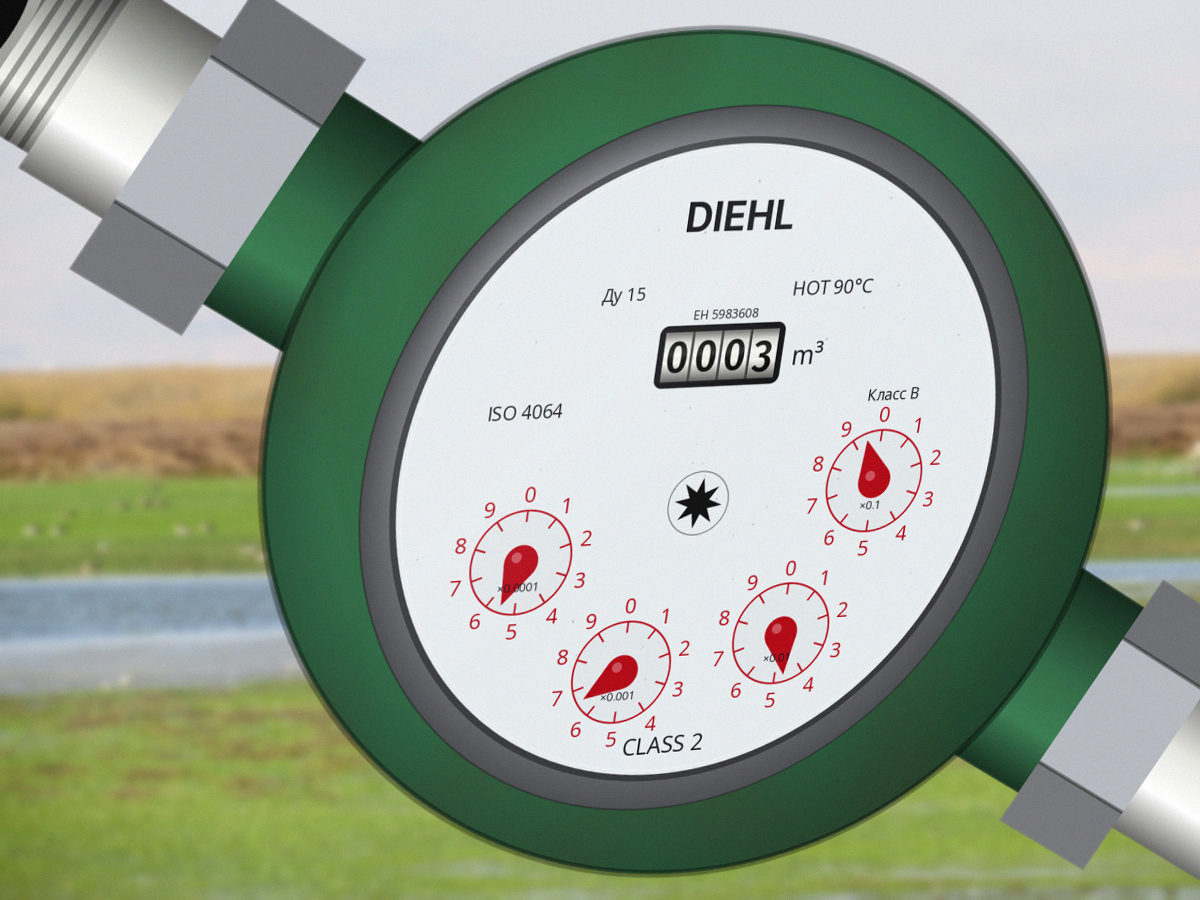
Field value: 2.9465 m³
